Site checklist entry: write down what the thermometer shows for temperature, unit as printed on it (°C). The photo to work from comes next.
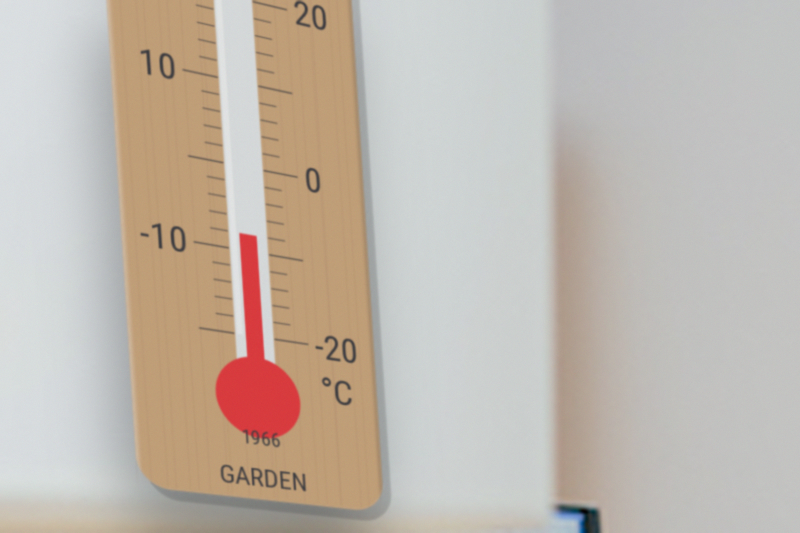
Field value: -8 °C
